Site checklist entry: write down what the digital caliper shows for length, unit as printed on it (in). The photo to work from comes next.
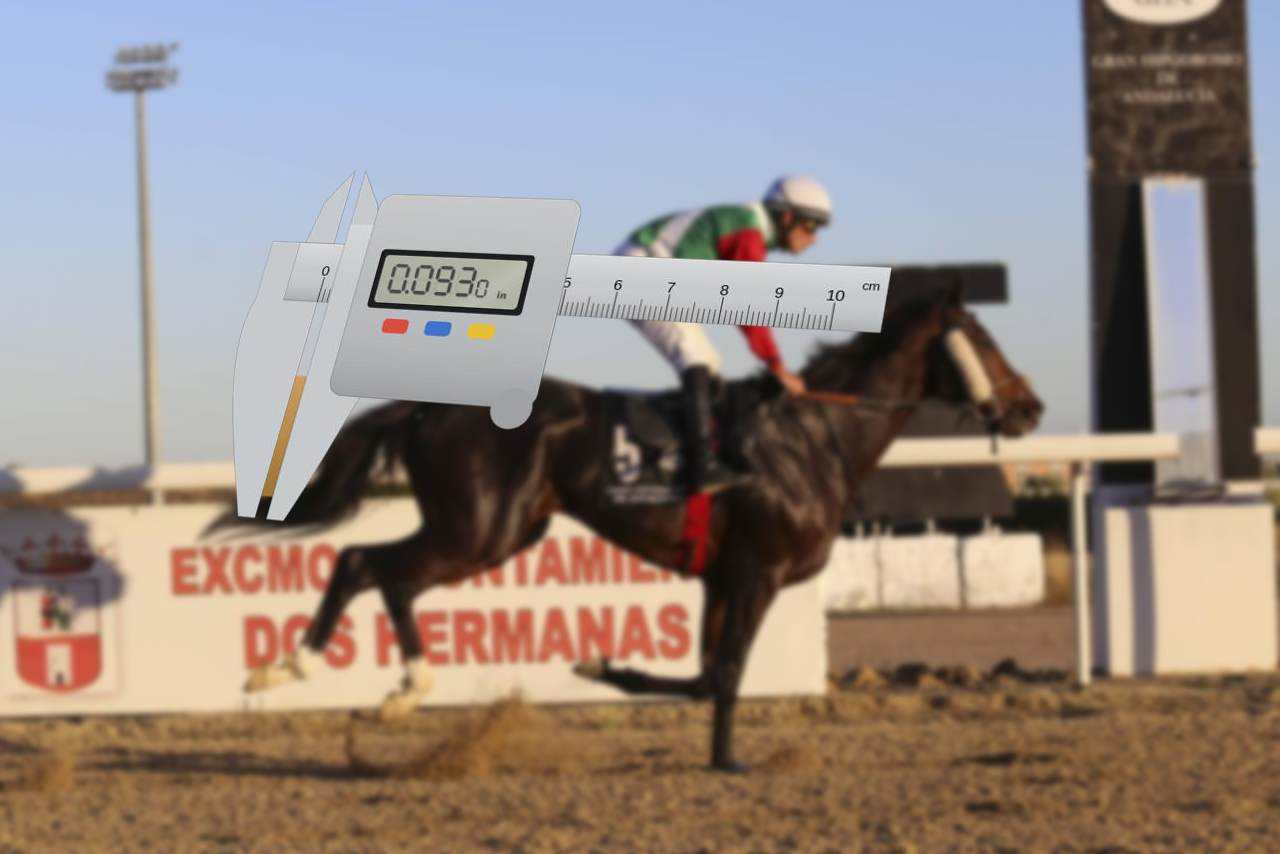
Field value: 0.0930 in
